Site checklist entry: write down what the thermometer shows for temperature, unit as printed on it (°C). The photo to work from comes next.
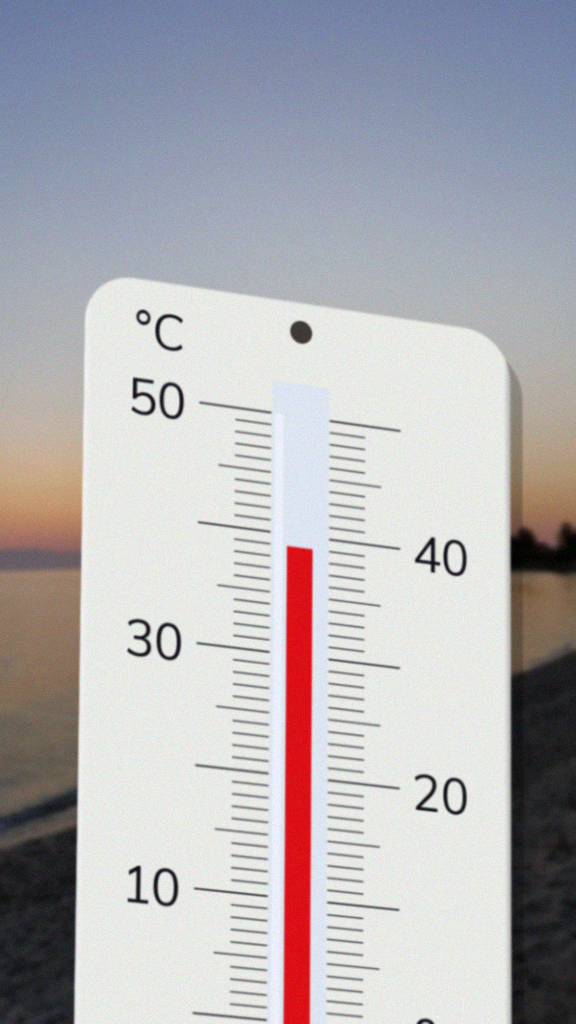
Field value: 39 °C
